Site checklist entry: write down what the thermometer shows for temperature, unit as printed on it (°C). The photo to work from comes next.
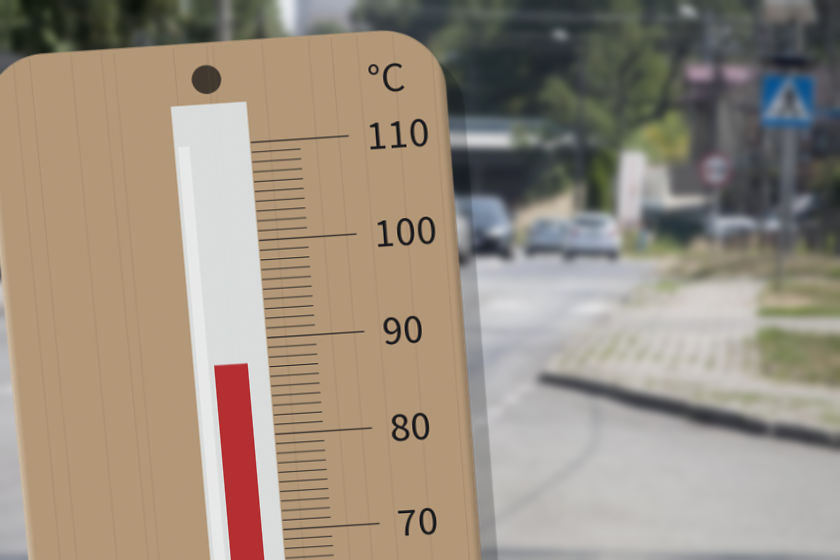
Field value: 87.5 °C
